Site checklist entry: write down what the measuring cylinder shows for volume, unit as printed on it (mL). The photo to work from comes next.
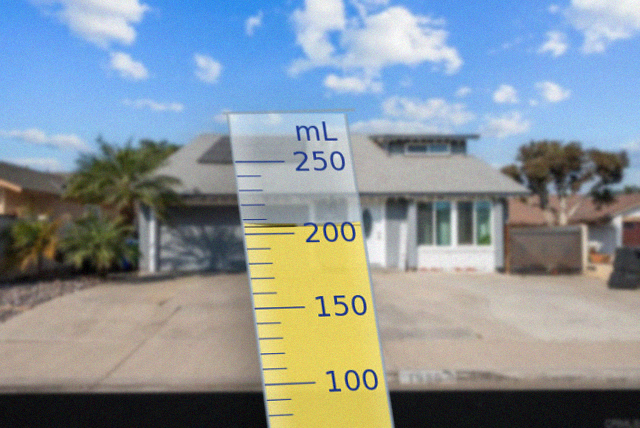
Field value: 205 mL
